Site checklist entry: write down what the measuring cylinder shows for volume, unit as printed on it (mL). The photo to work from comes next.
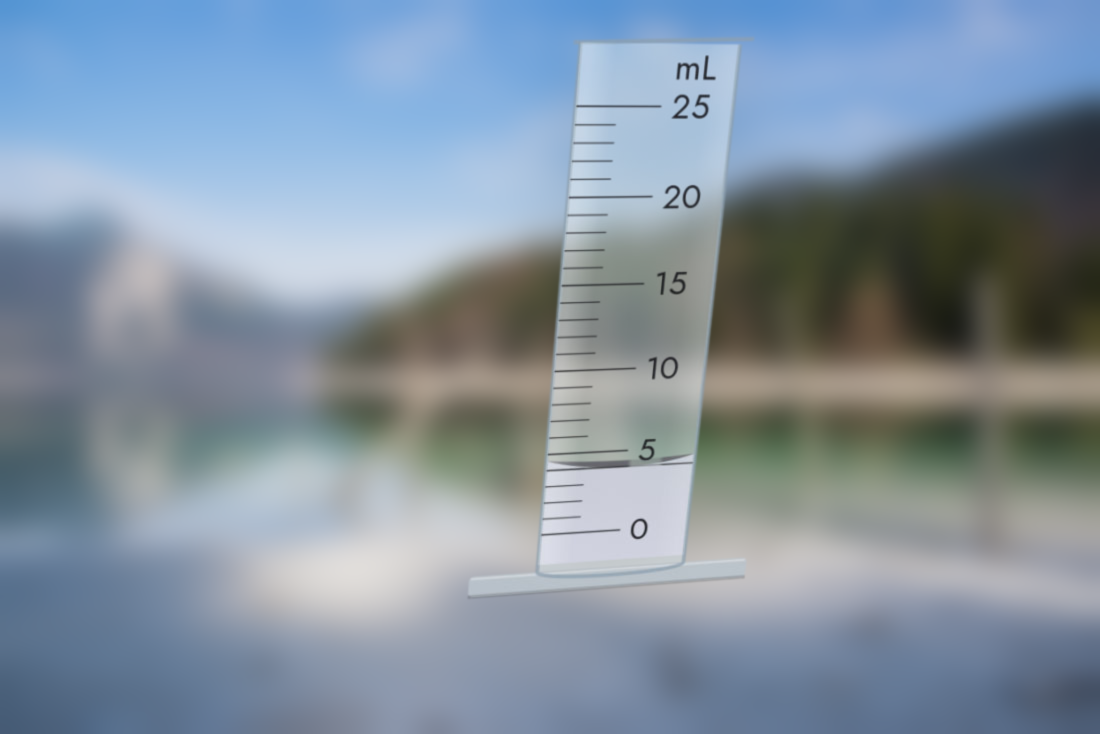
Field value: 4 mL
